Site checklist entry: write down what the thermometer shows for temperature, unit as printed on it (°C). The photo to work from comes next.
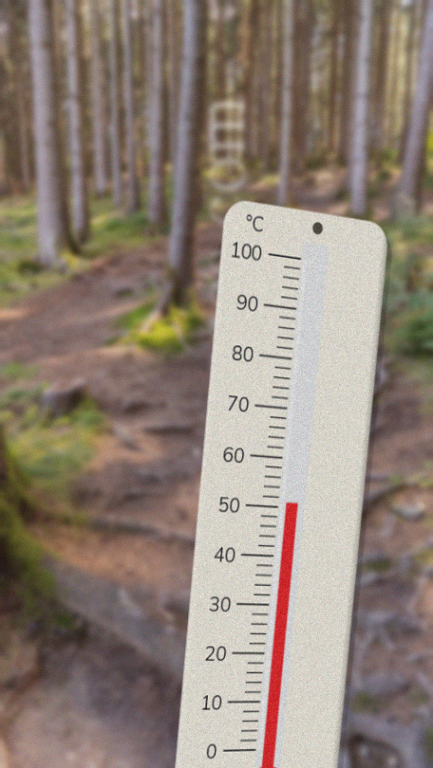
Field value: 51 °C
